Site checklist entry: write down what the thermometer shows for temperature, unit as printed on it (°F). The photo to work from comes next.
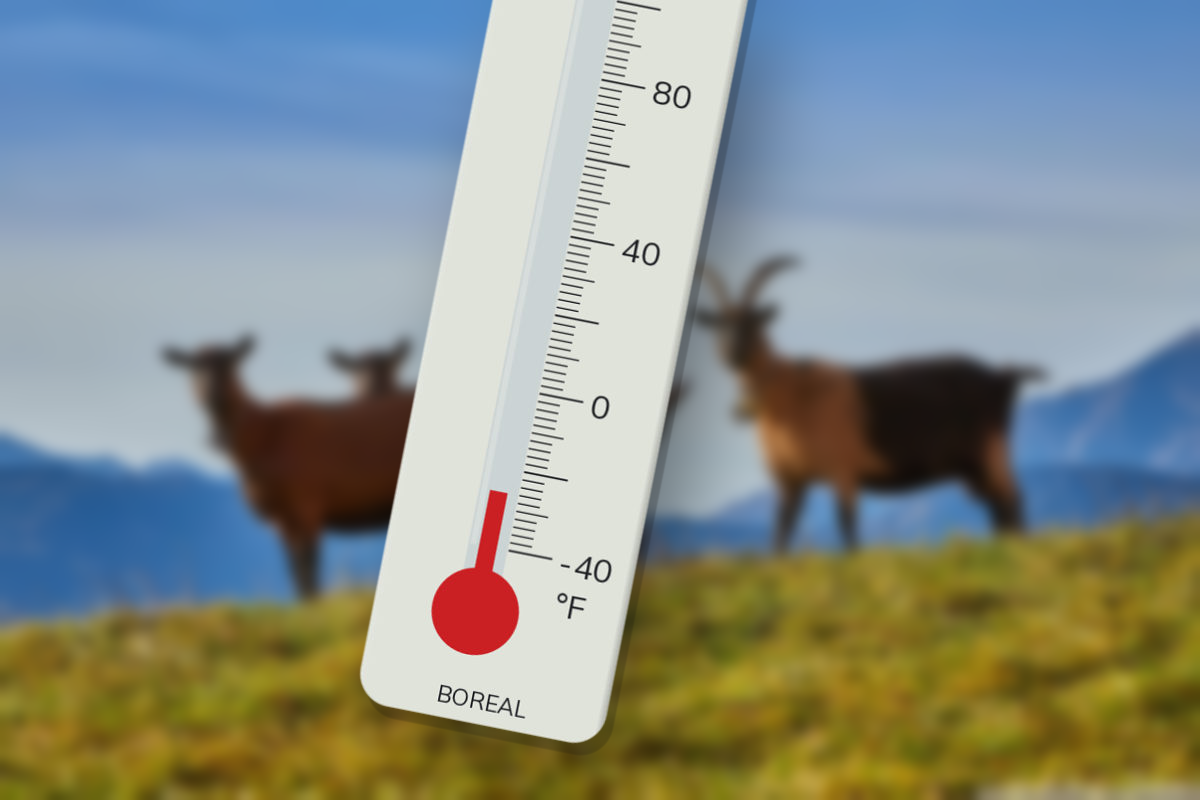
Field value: -26 °F
